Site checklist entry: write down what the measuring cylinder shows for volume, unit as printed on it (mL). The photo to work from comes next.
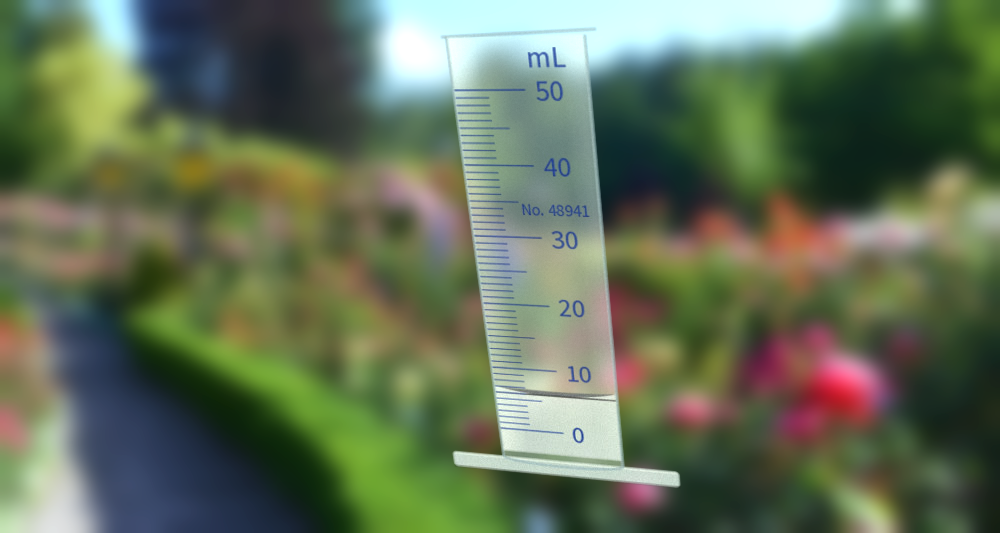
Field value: 6 mL
